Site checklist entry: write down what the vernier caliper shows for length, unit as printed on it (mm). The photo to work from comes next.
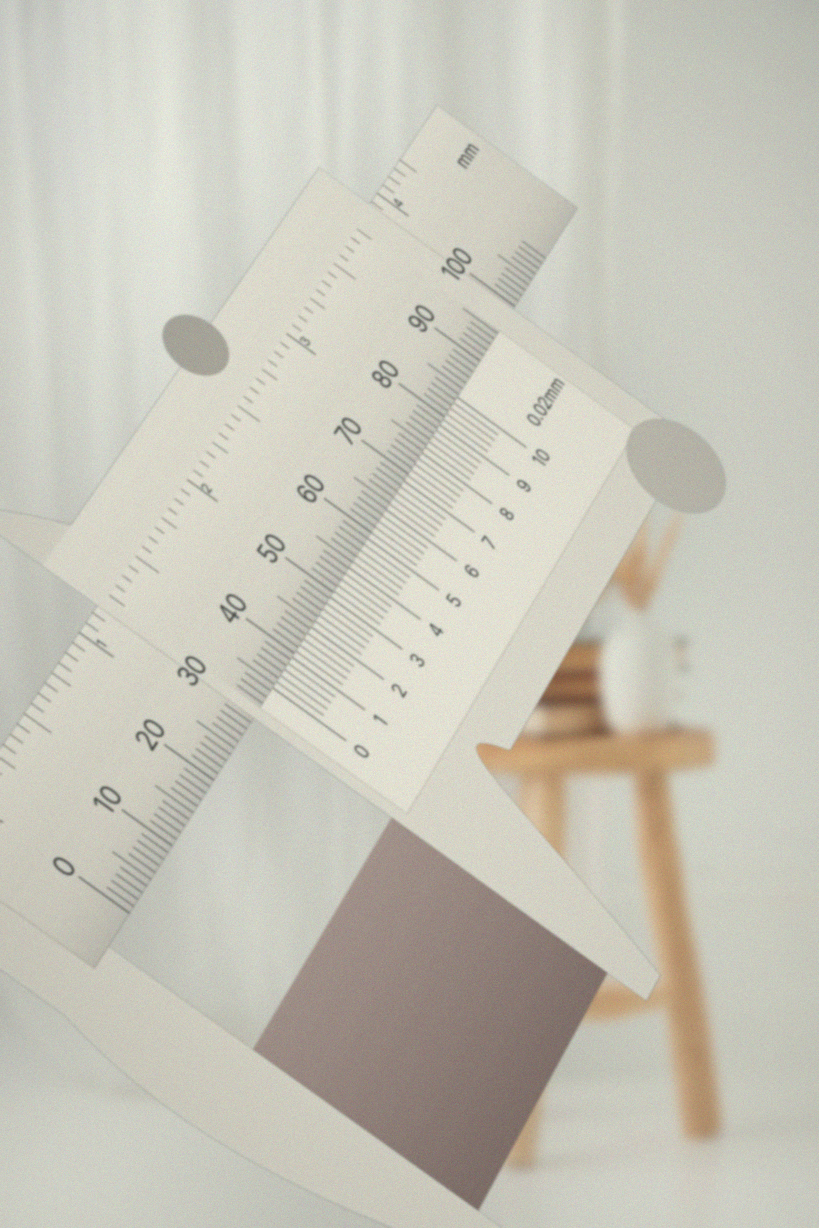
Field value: 34.5 mm
